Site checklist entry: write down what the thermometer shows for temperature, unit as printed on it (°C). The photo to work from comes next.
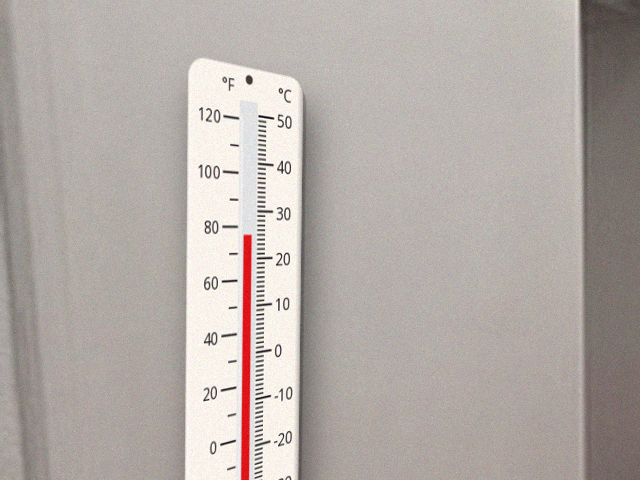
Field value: 25 °C
